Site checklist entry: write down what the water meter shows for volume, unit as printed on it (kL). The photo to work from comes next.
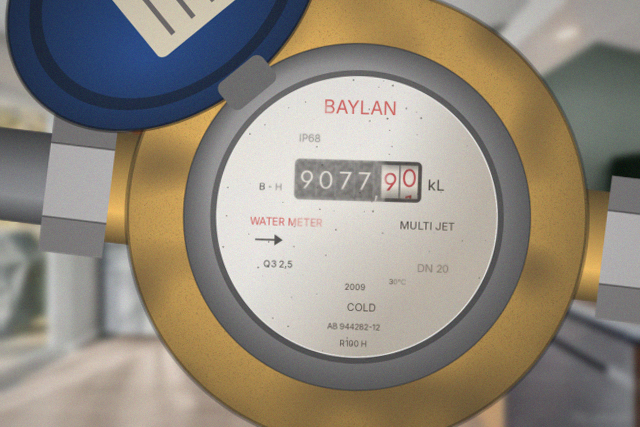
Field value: 9077.90 kL
